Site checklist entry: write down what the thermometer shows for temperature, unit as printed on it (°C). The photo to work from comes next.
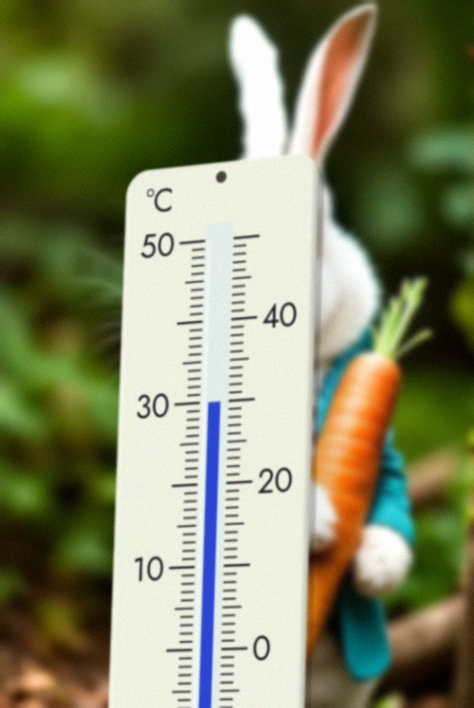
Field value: 30 °C
